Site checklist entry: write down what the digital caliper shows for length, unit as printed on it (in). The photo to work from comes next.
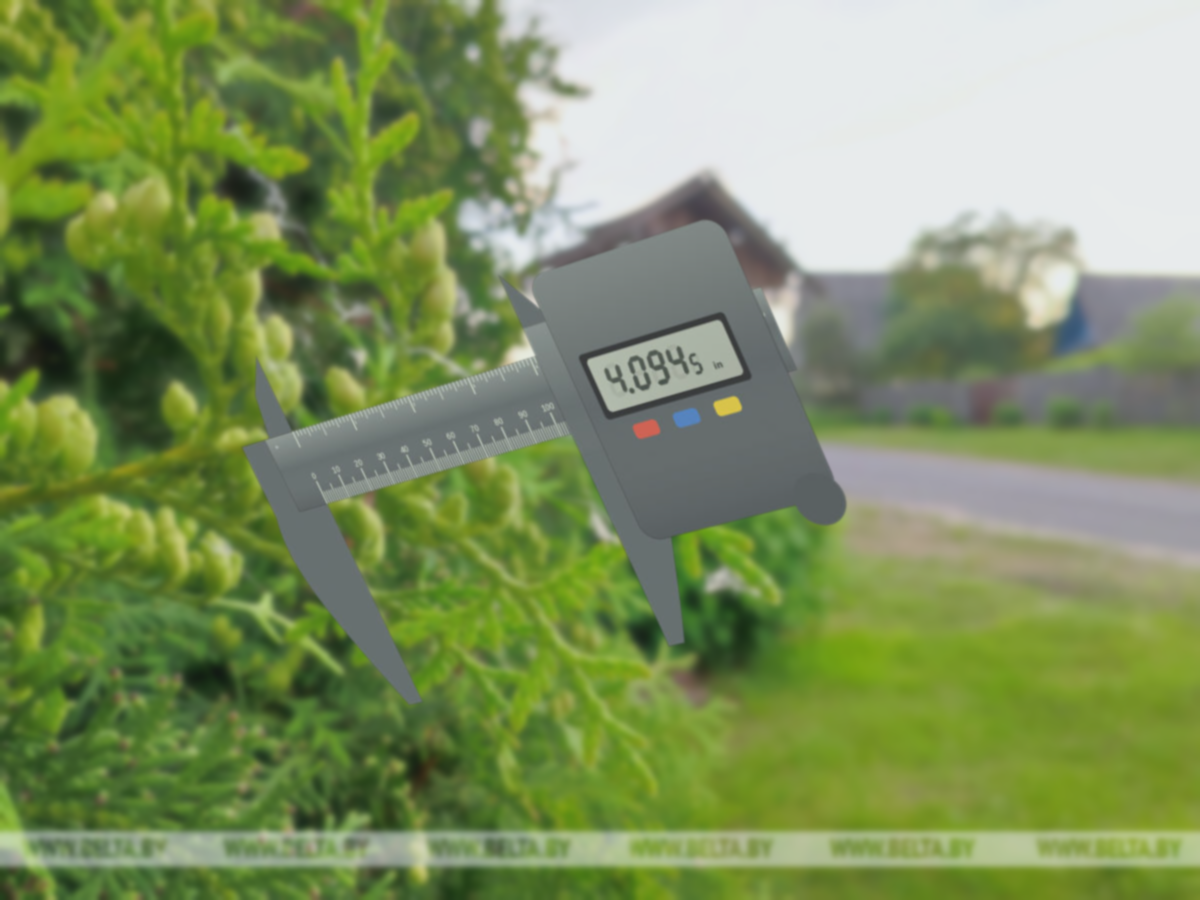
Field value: 4.0945 in
